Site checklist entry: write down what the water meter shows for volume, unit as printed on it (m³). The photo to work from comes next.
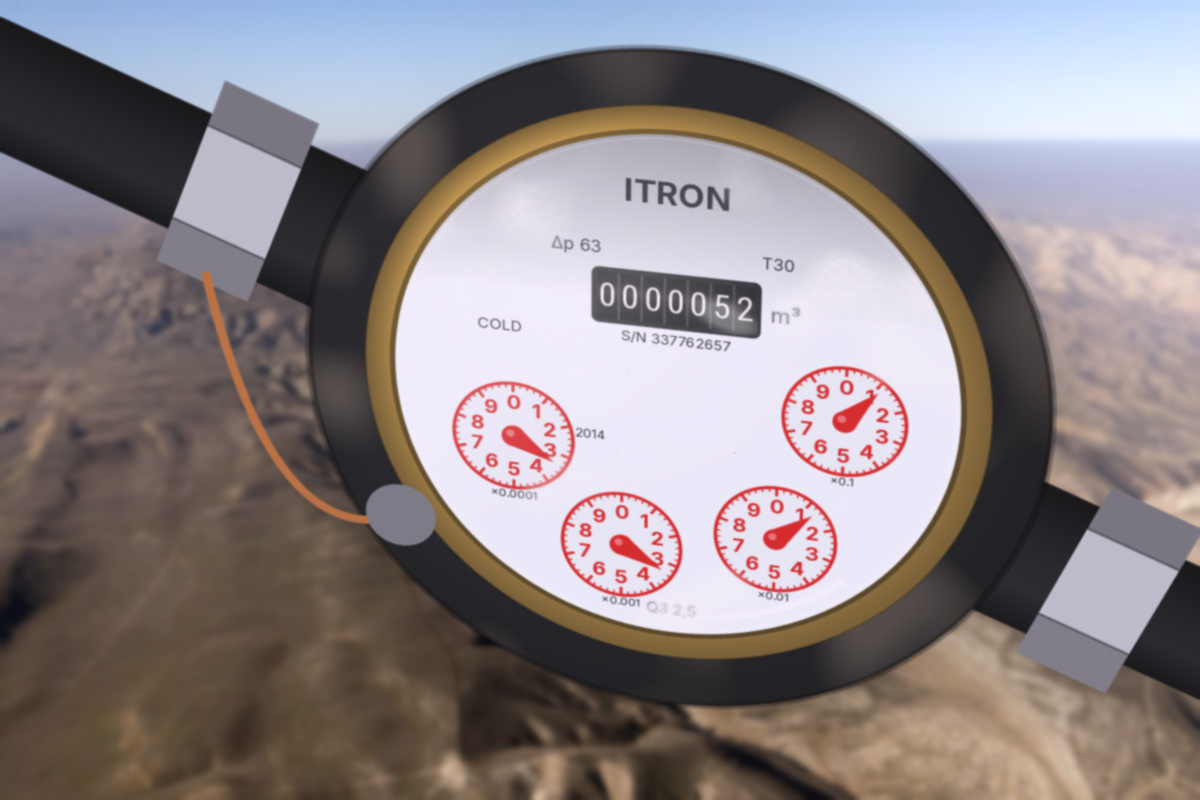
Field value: 52.1133 m³
